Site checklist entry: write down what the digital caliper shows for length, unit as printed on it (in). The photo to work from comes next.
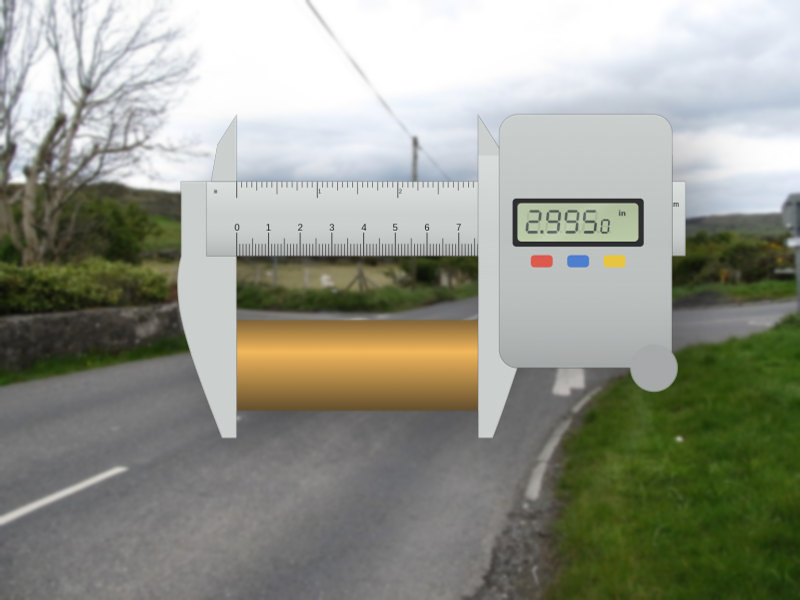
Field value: 2.9950 in
